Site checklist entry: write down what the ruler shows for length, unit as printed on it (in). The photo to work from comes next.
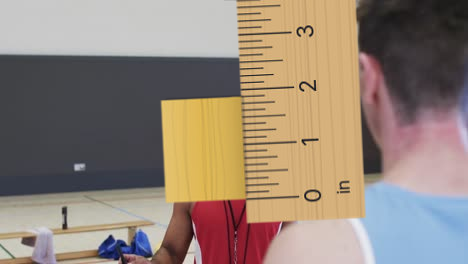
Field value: 1.875 in
